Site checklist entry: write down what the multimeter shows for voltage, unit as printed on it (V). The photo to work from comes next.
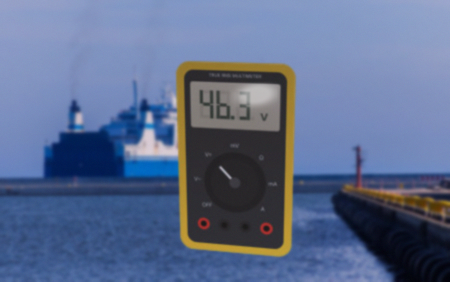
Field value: 46.3 V
